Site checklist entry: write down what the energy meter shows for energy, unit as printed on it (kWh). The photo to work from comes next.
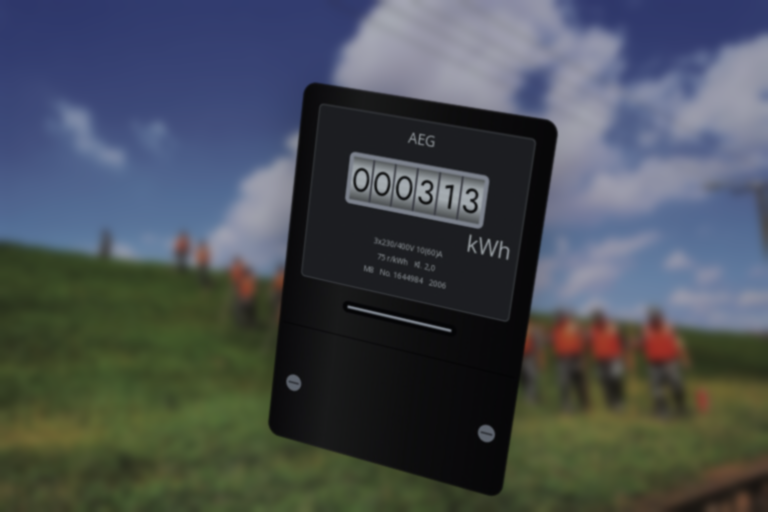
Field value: 313 kWh
